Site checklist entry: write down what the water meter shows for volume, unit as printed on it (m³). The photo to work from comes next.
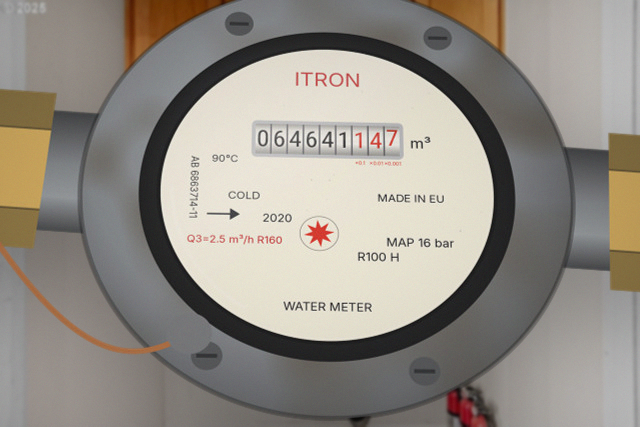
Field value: 64641.147 m³
